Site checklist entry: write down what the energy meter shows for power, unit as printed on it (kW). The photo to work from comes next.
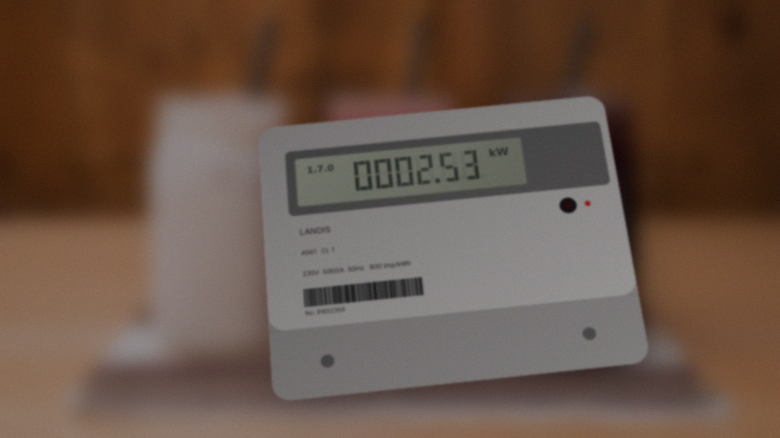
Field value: 2.53 kW
